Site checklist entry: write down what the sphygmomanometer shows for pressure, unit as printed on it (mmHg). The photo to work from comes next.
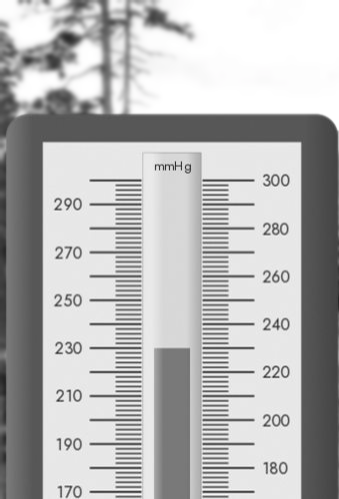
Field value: 230 mmHg
